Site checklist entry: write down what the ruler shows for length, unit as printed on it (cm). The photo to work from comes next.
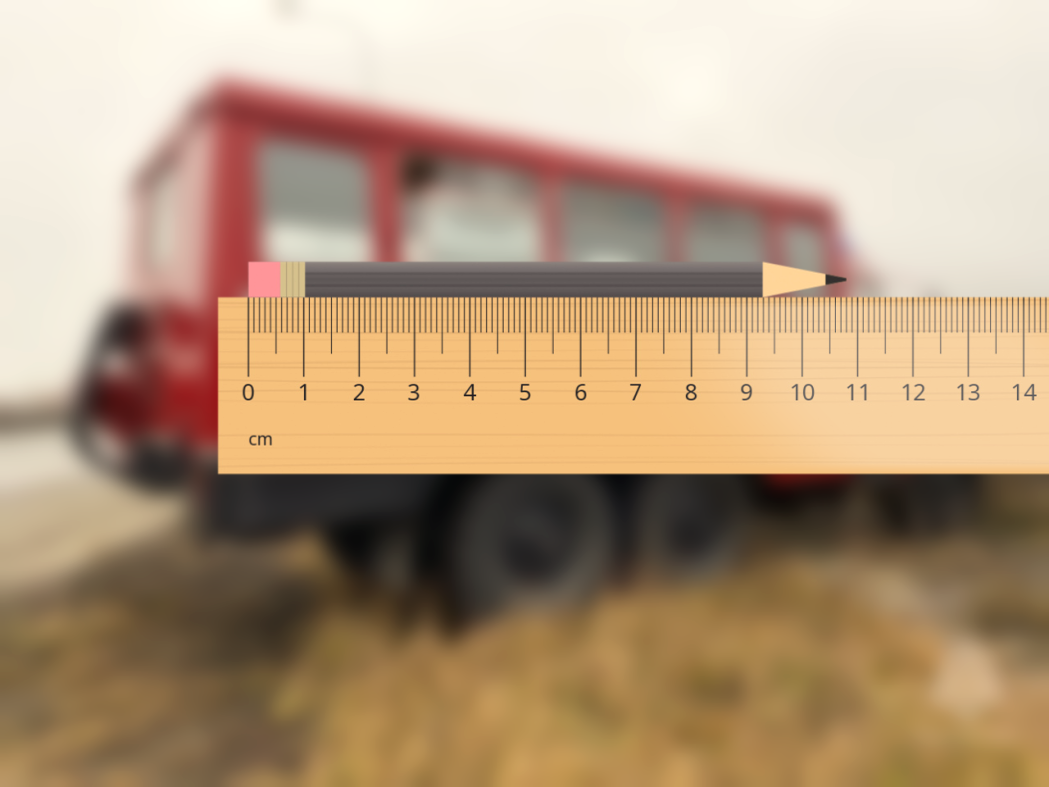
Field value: 10.8 cm
